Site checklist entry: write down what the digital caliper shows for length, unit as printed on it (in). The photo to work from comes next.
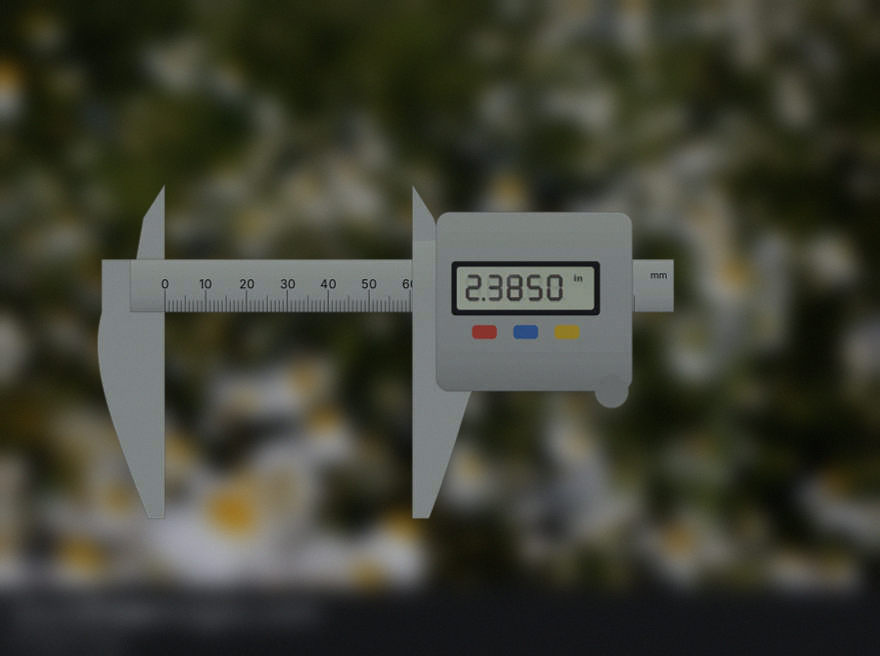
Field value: 2.3850 in
